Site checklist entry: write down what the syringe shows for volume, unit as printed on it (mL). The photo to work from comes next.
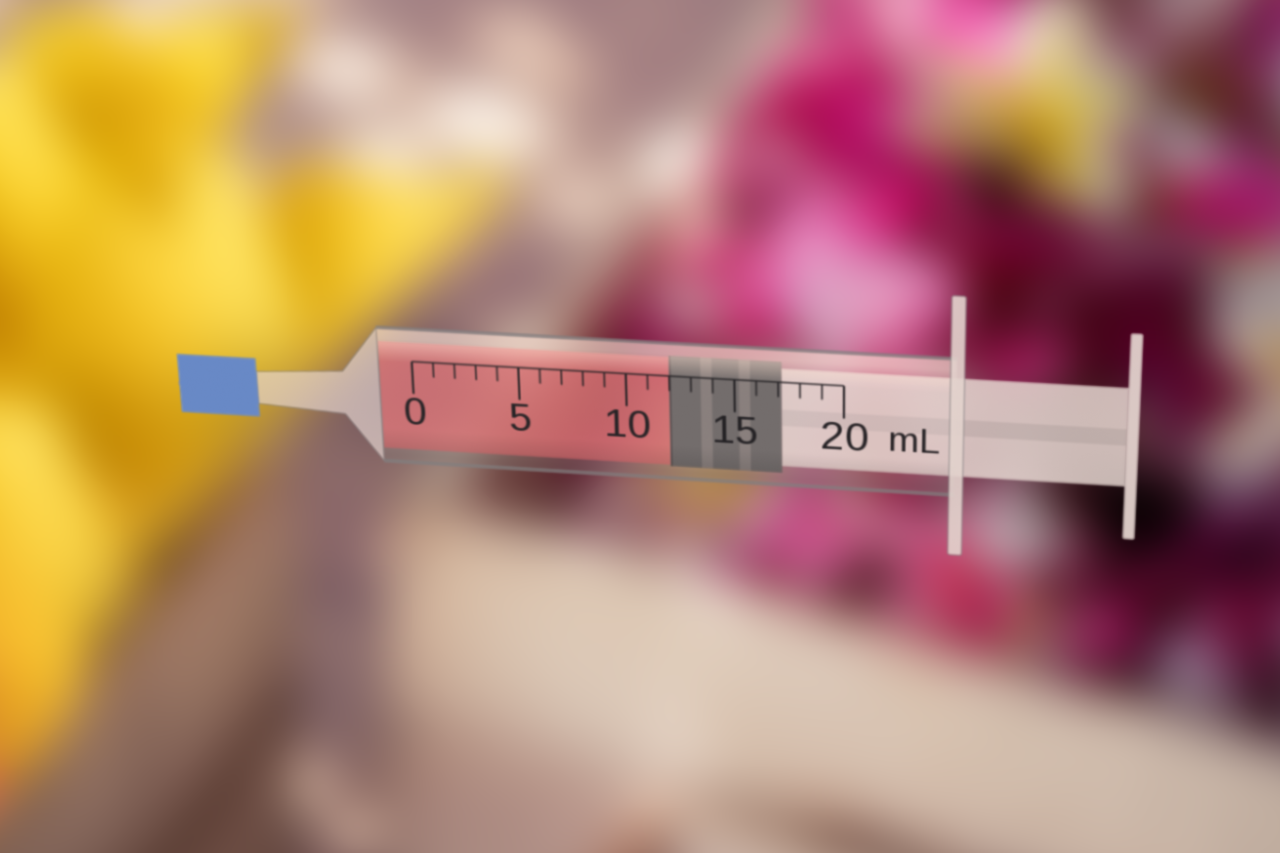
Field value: 12 mL
